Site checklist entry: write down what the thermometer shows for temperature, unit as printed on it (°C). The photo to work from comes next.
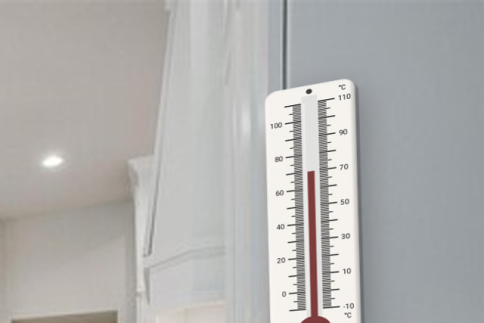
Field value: 70 °C
